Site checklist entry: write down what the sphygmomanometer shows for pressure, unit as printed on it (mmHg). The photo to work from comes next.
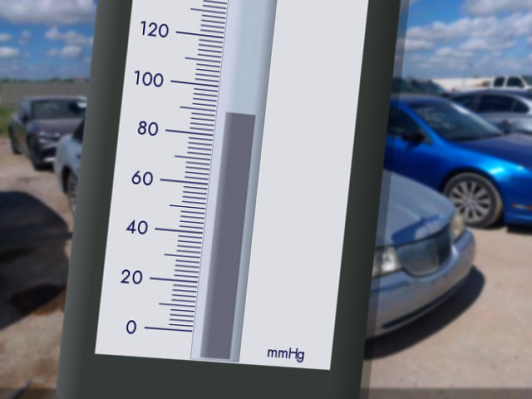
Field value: 90 mmHg
